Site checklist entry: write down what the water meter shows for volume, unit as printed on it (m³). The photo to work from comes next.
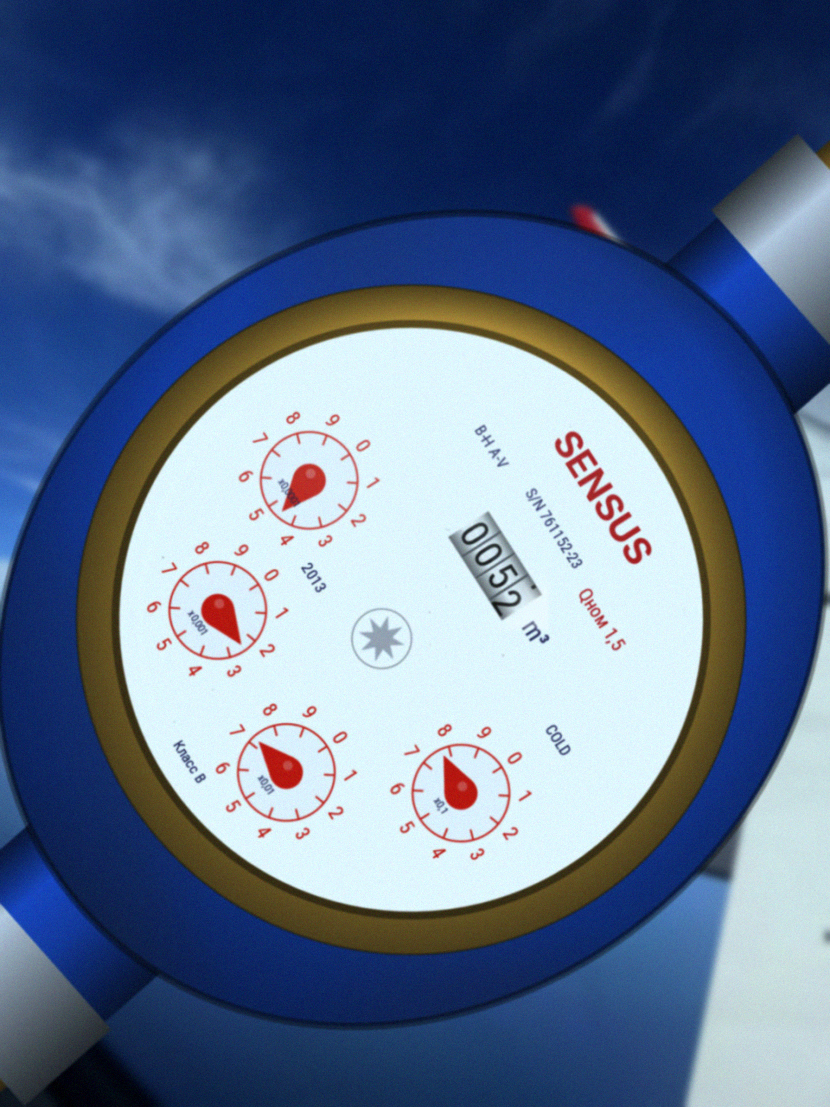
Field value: 51.7724 m³
